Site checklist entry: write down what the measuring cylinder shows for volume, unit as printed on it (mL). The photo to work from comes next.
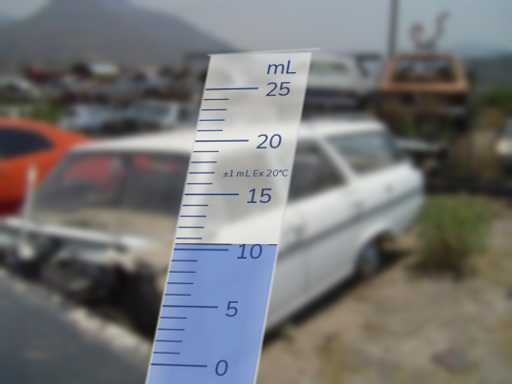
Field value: 10.5 mL
